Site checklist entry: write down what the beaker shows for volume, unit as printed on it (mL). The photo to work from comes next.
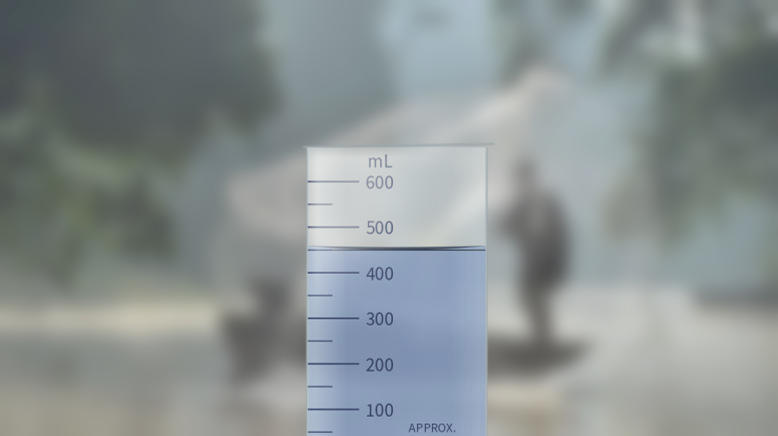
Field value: 450 mL
